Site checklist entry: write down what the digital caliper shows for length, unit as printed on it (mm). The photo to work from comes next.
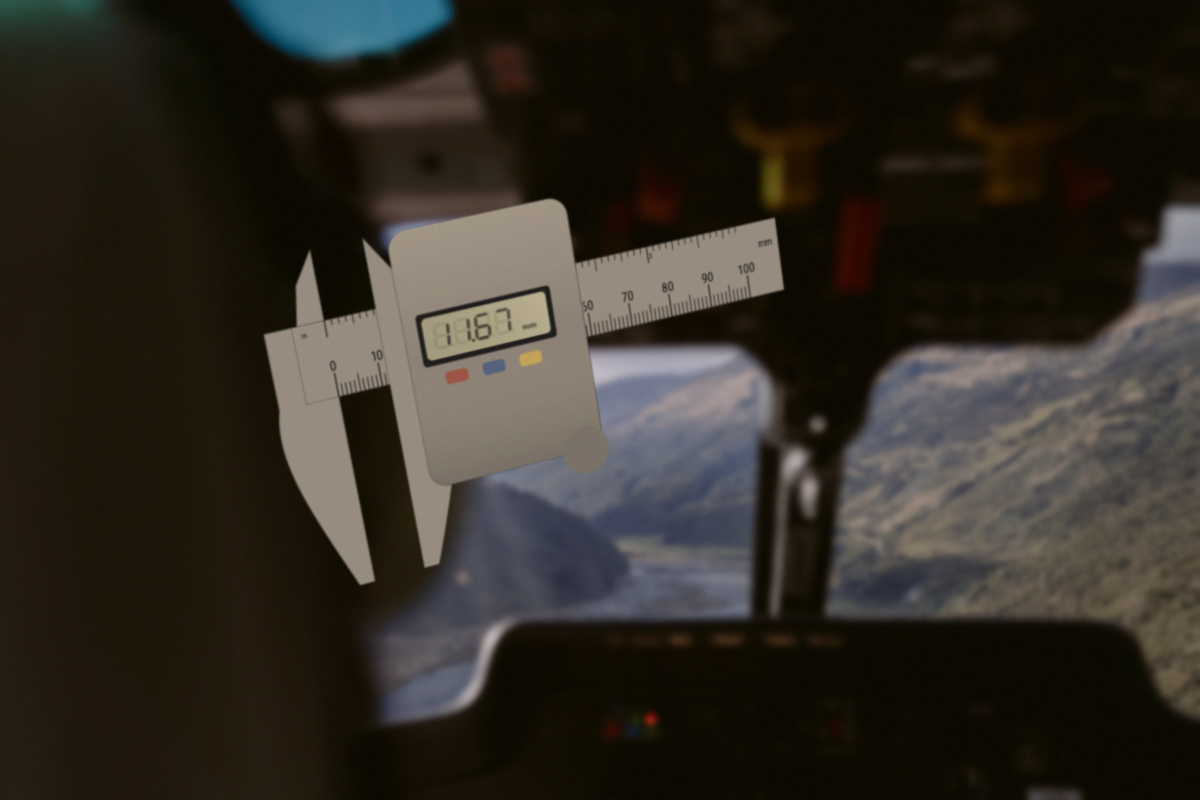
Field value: 11.67 mm
